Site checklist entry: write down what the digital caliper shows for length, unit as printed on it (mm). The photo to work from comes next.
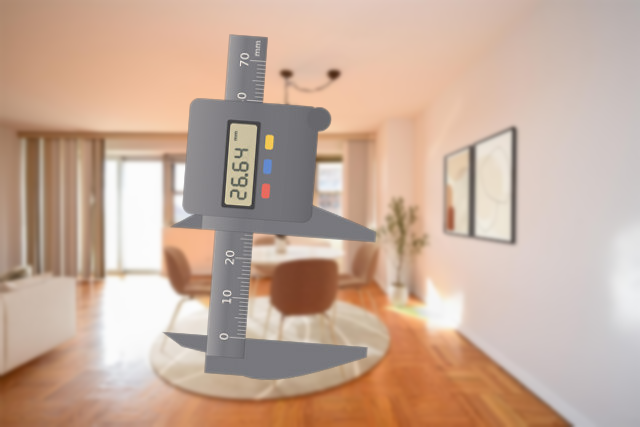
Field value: 26.64 mm
